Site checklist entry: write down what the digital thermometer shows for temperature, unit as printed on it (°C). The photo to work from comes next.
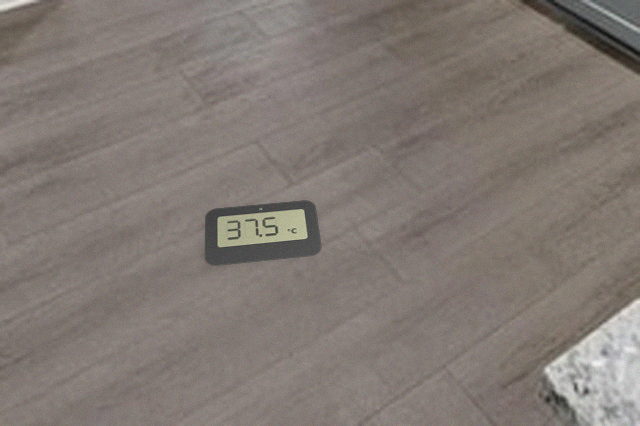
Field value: 37.5 °C
